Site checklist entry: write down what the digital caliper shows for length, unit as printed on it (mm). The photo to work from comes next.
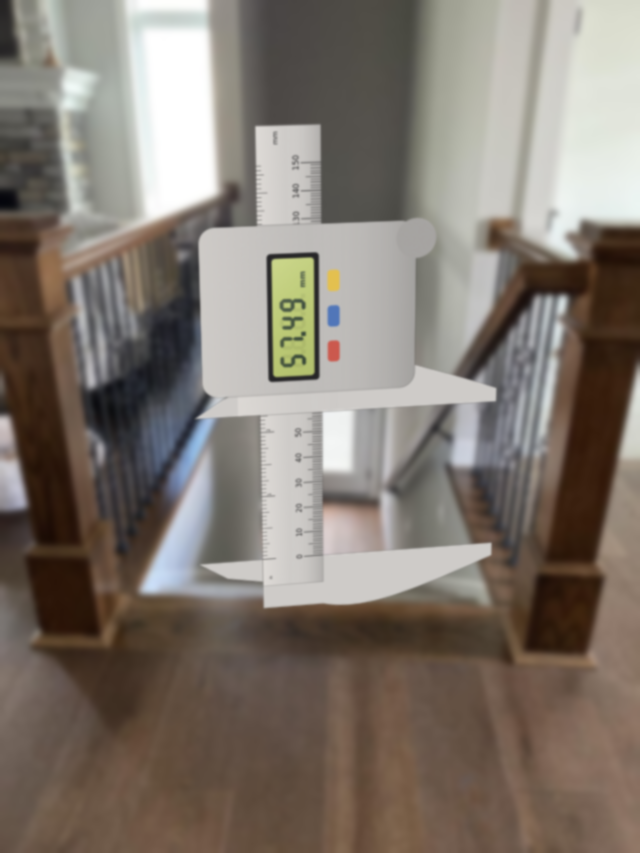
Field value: 57.49 mm
